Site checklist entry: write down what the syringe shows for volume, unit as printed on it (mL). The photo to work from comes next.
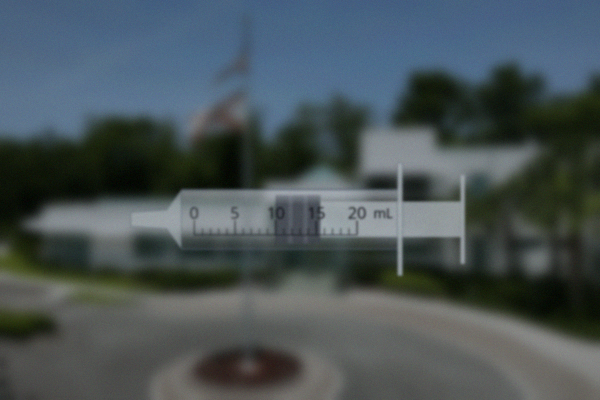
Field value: 10 mL
